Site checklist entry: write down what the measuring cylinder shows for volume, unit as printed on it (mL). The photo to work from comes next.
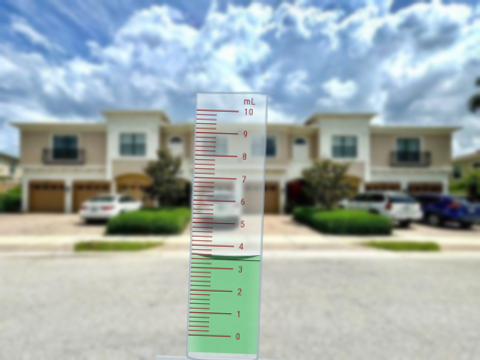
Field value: 3.4 mL
